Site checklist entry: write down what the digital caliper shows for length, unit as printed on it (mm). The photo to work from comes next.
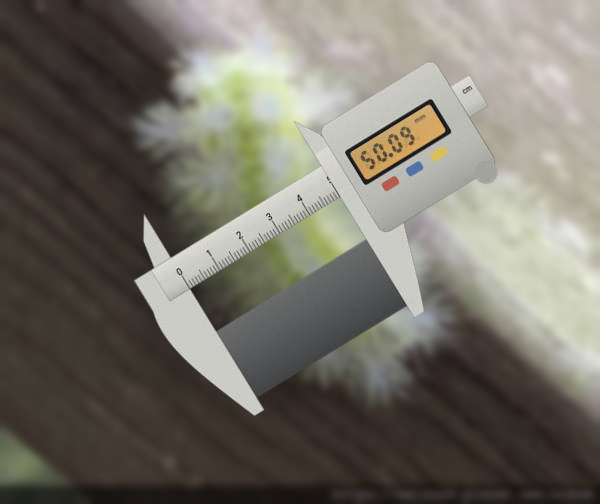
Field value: 50.09 mm
